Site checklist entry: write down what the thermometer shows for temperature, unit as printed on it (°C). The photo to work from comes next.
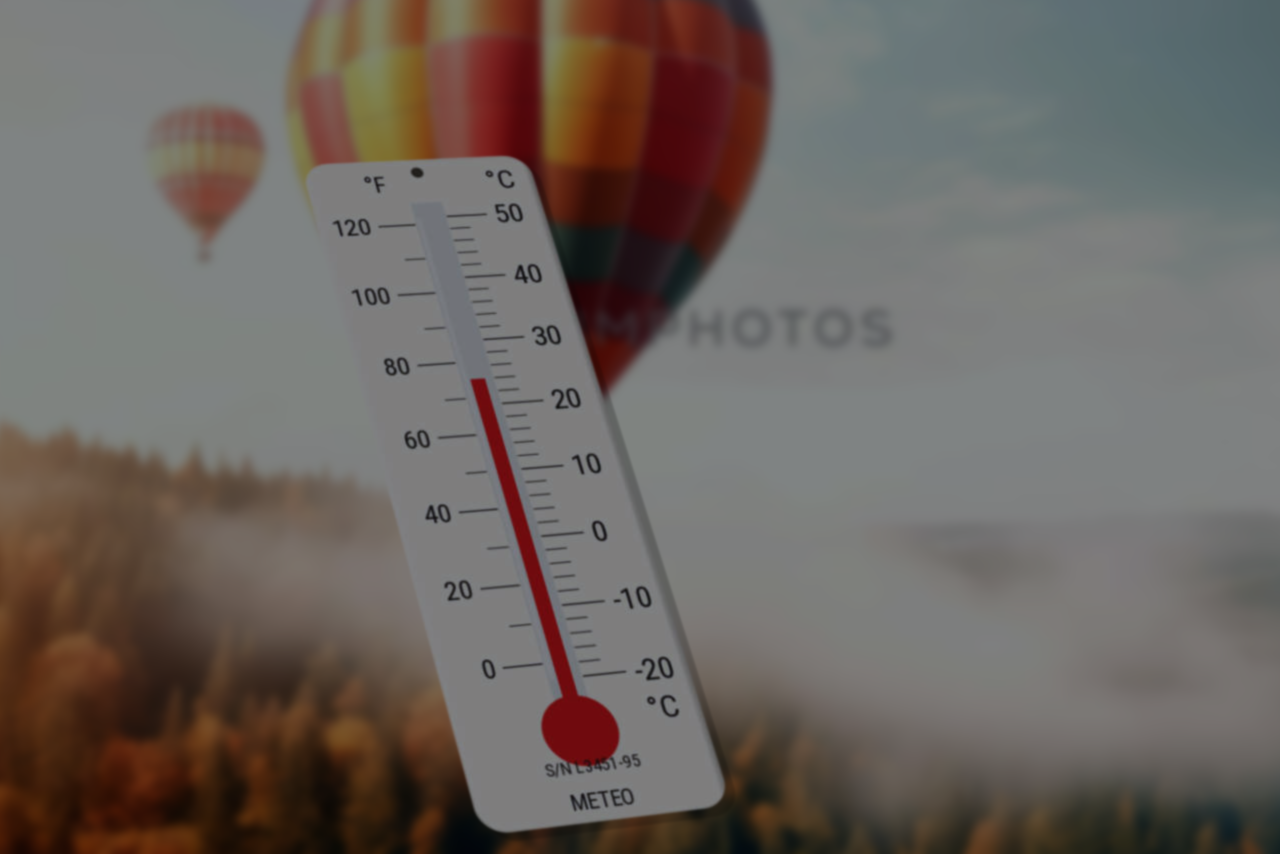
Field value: 24 °C
